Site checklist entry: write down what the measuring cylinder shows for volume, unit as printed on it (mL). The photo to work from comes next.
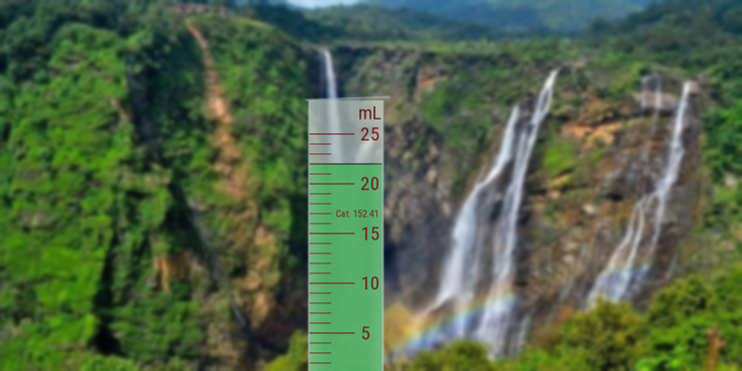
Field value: 22 mL
